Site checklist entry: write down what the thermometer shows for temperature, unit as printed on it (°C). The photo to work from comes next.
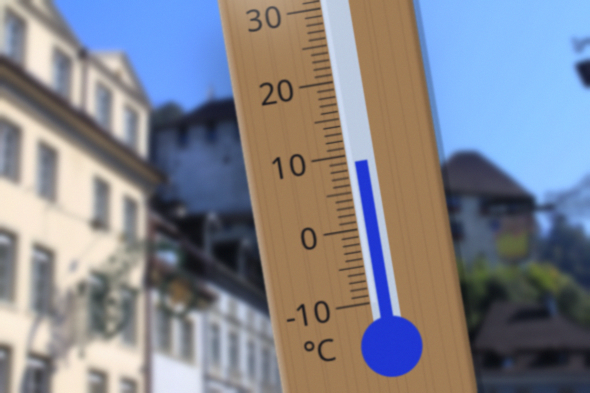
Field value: 9 °C
